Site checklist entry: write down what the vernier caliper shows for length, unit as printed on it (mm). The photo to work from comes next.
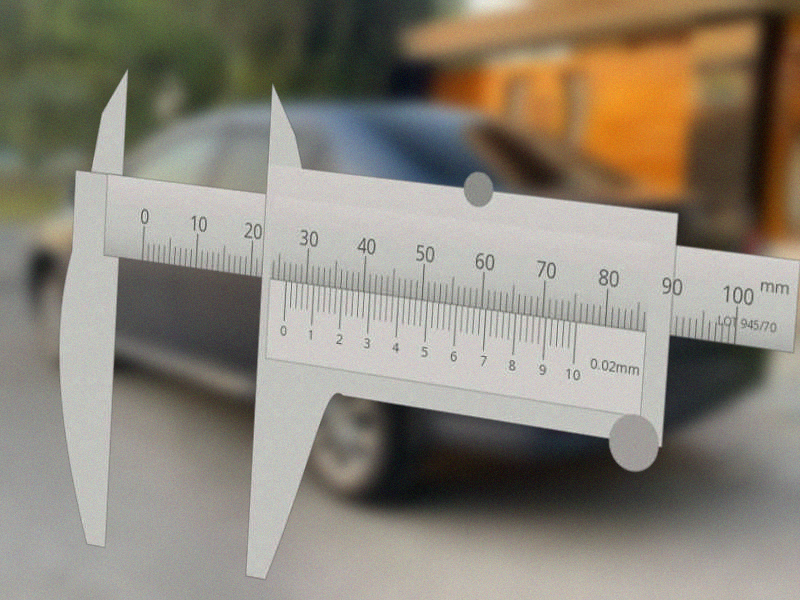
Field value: 26.4 mm
